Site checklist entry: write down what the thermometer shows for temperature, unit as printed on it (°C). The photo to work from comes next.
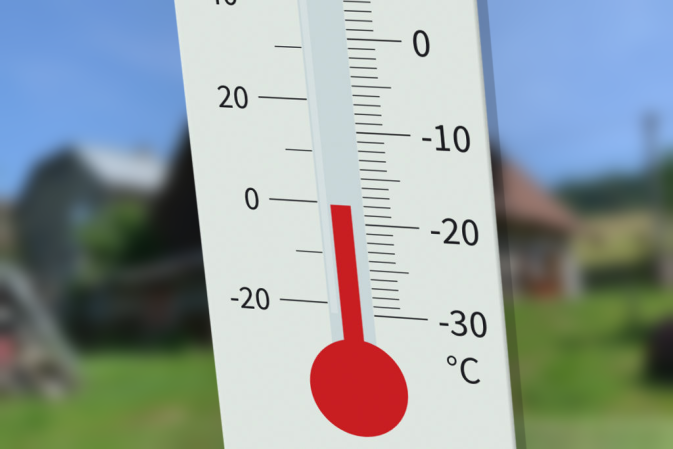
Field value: -18 °C
